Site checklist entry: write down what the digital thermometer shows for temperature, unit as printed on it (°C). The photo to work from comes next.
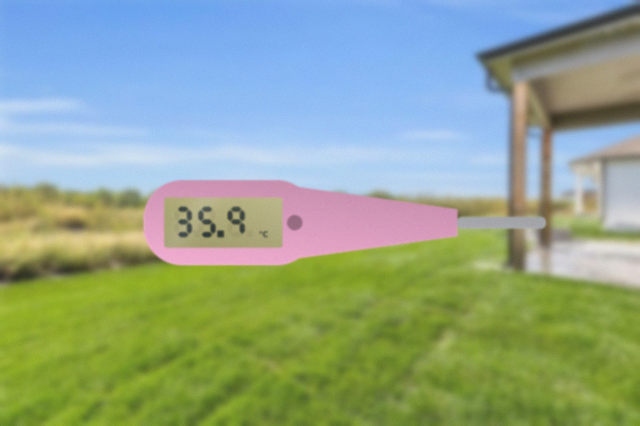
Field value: 35.9 °C
